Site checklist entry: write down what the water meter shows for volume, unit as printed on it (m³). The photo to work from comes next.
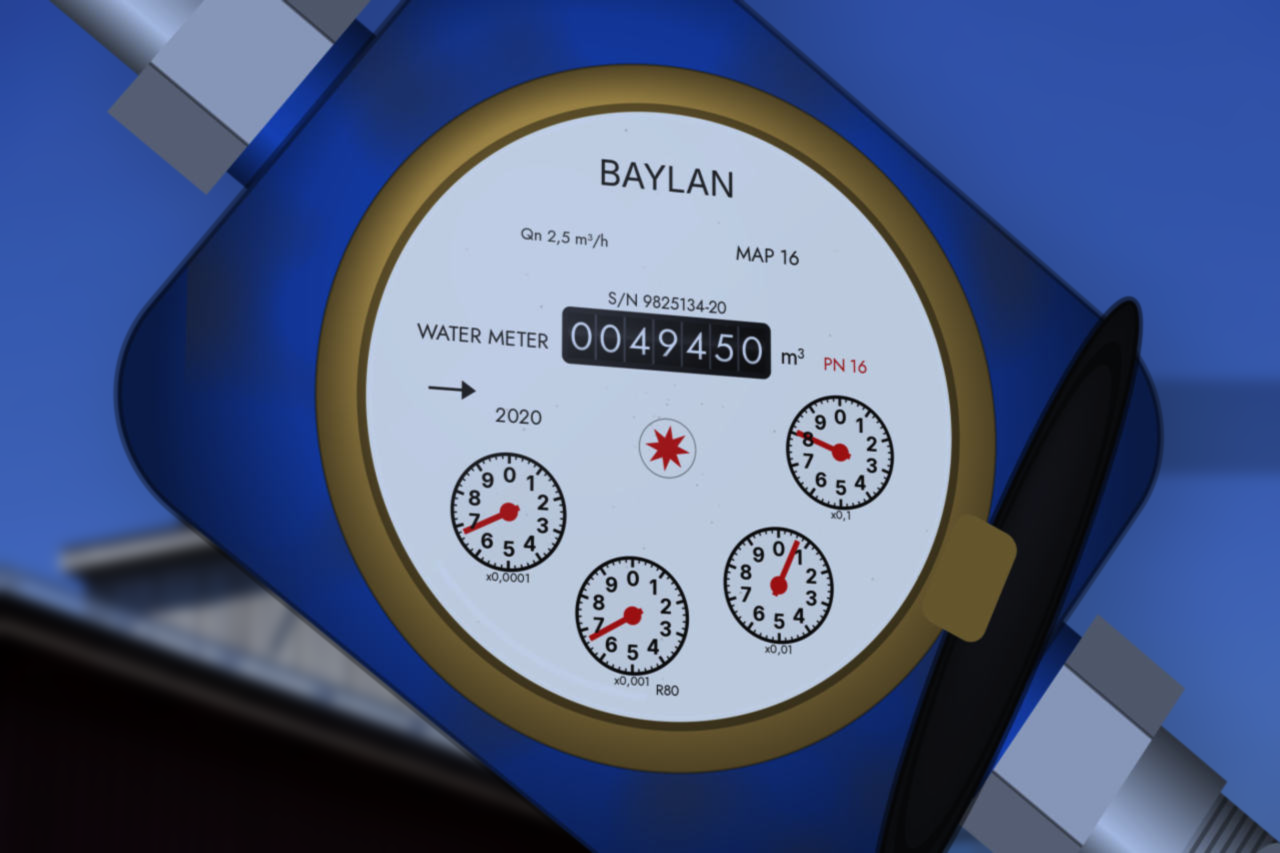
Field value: 49450.8066 m³
